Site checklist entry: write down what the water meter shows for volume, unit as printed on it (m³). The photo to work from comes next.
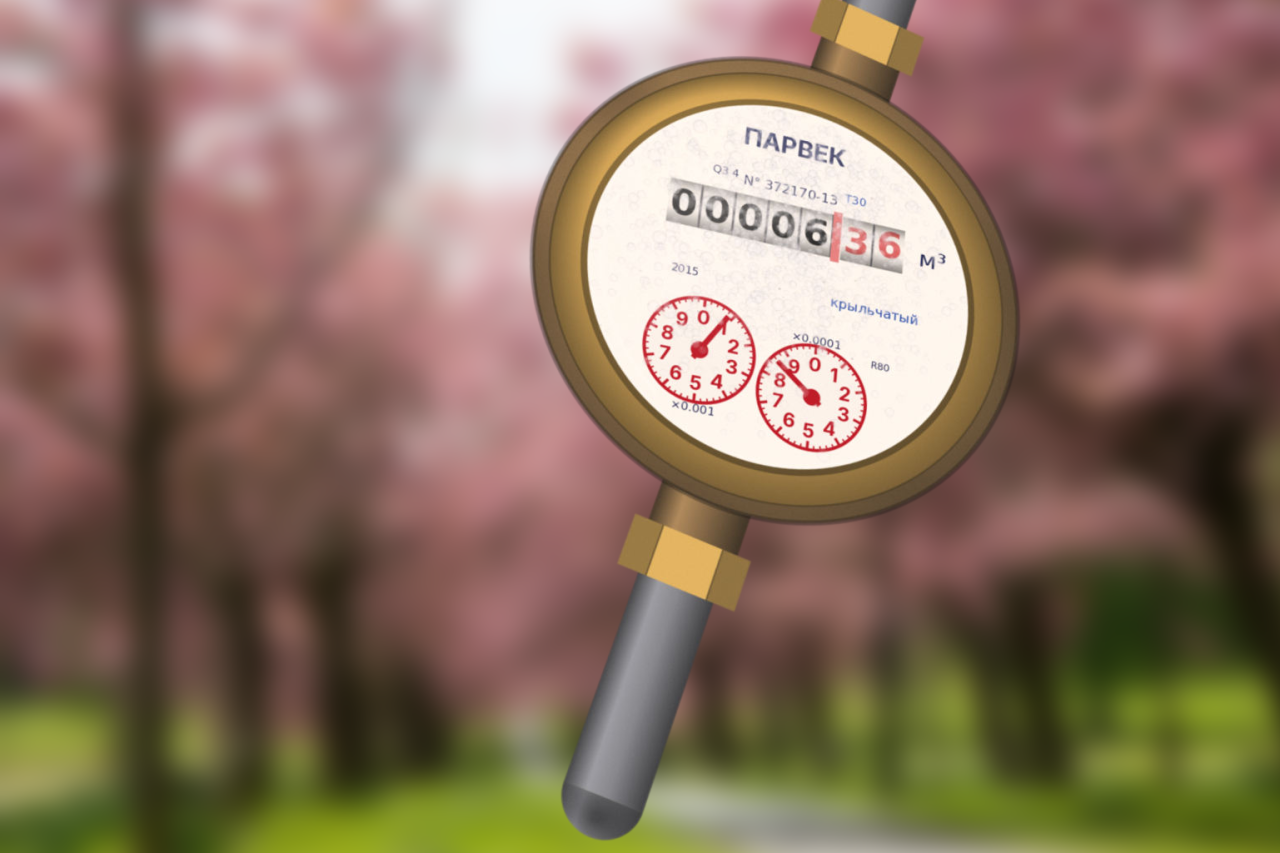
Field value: 6.3608 m³
